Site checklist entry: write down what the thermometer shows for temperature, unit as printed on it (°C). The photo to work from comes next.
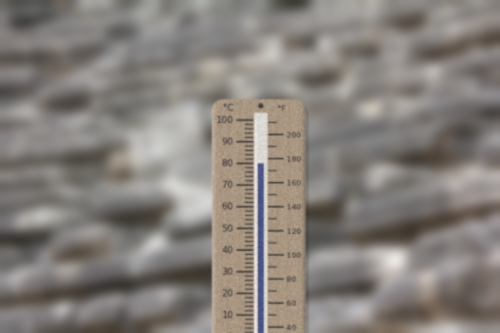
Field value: 80 °C
